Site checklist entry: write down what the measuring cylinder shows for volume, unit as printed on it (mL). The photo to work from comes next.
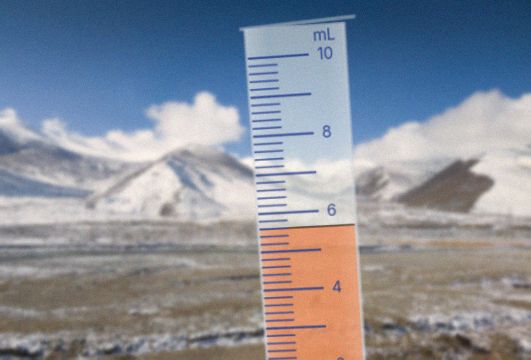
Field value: 5.6 mL
